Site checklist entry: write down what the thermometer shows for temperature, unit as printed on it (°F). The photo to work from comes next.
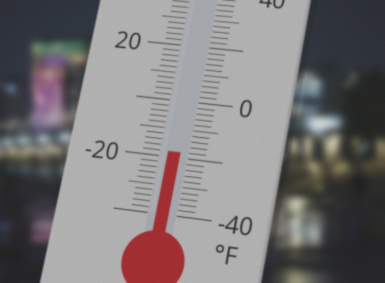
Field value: -18 °F
